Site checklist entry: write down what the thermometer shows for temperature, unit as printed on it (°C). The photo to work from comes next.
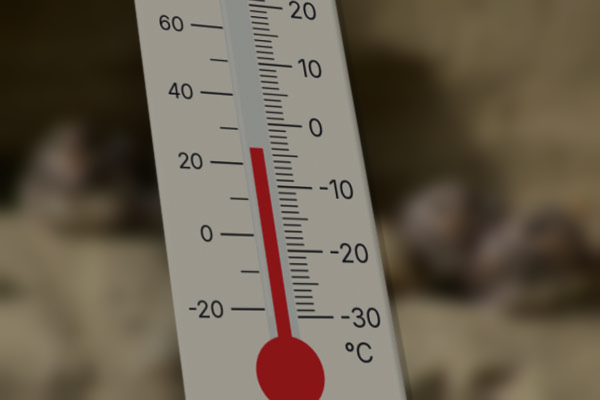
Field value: -4 °C
